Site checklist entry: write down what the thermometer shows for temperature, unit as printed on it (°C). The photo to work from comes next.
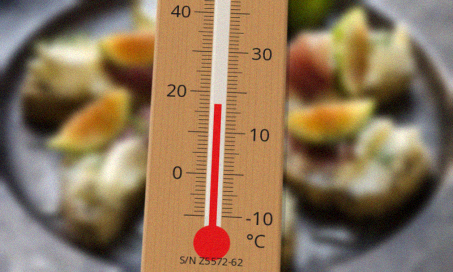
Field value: 17 °C
